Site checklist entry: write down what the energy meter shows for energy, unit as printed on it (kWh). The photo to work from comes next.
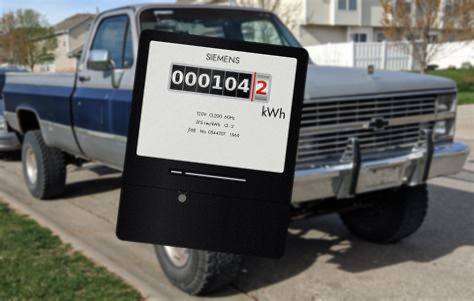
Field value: 104.2 kWh
